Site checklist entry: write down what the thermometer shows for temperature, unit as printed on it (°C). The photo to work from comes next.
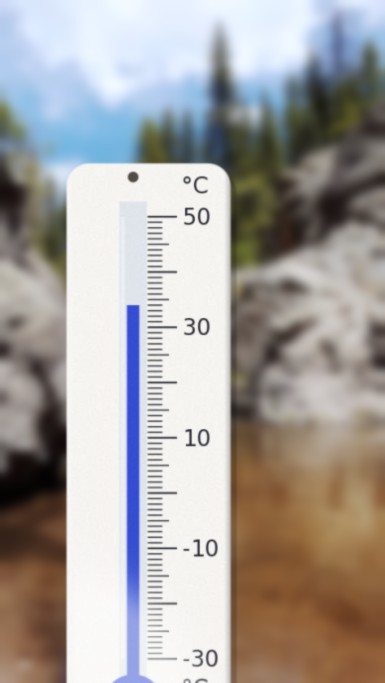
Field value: 34 °C
